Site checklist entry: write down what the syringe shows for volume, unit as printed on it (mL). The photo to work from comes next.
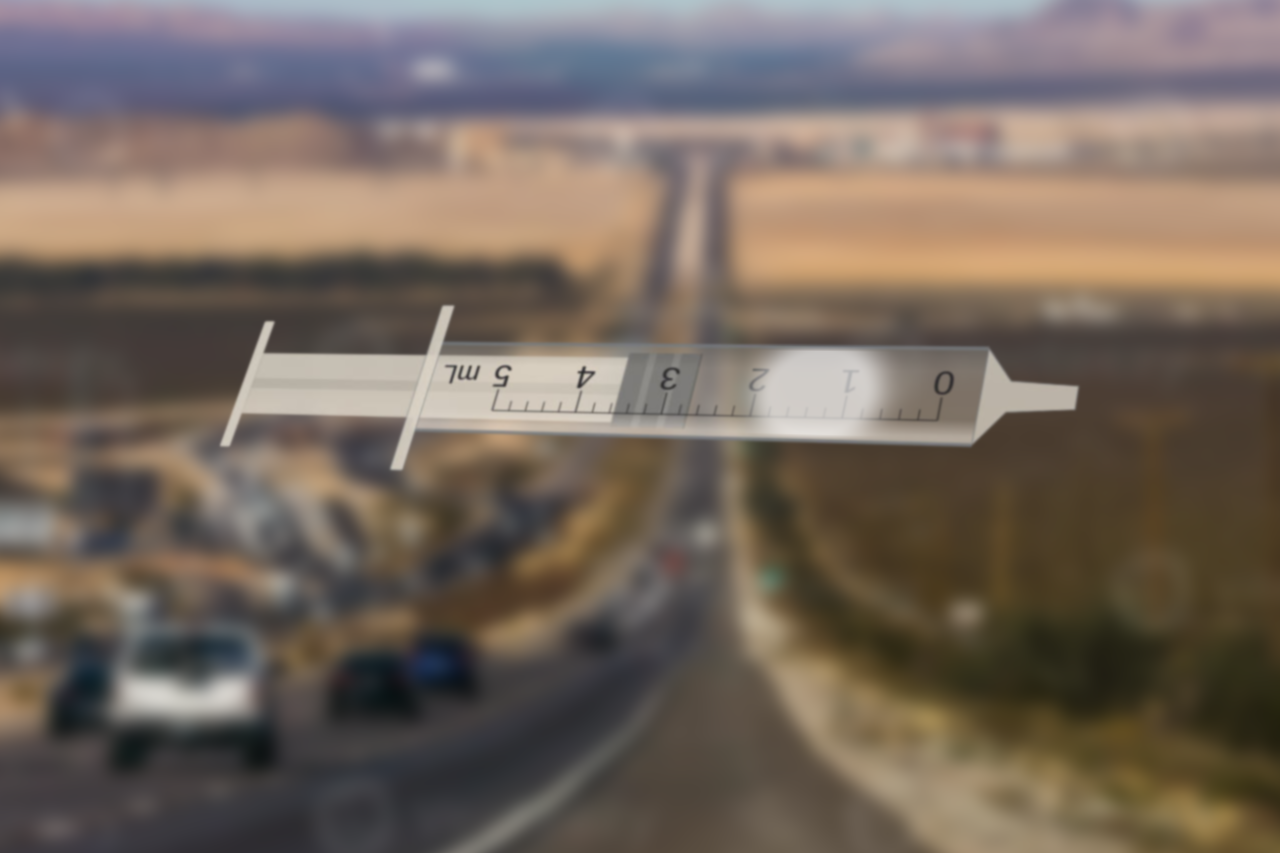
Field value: 2.7 mL
